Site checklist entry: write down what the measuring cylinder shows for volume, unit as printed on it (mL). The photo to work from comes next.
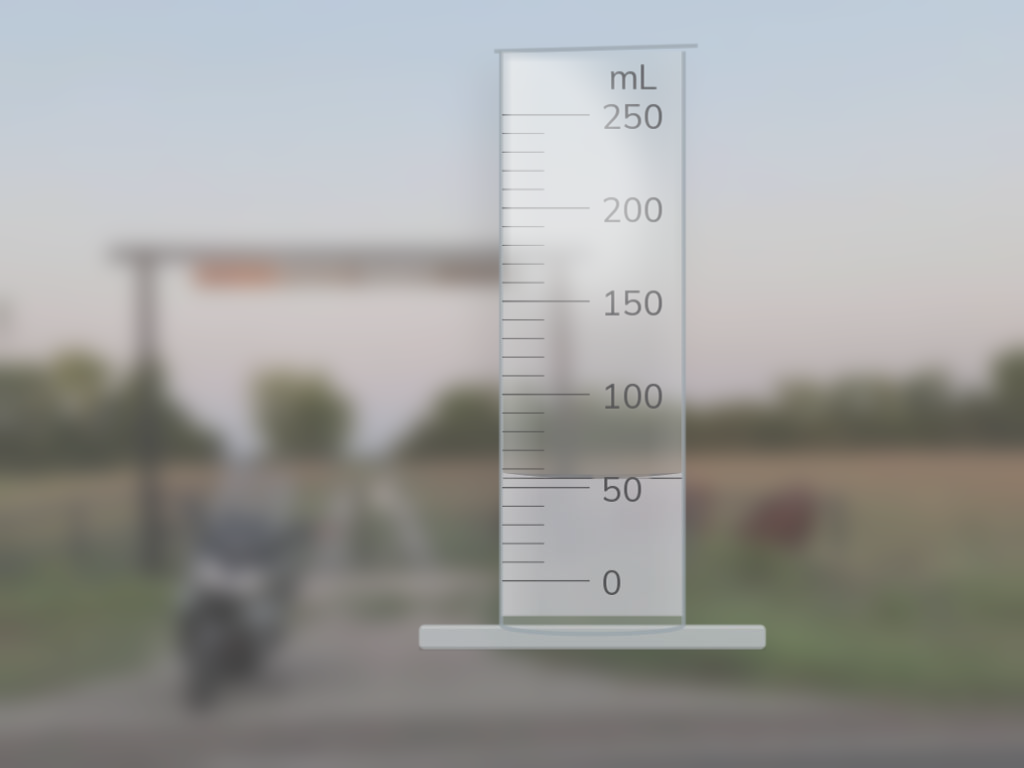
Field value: 55 mL
